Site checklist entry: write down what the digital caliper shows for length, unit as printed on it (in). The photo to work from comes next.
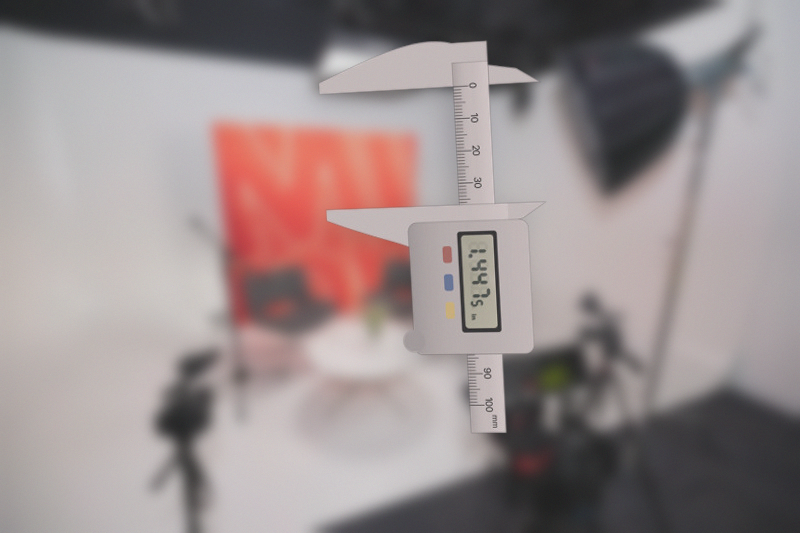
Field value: 1.4475 in
